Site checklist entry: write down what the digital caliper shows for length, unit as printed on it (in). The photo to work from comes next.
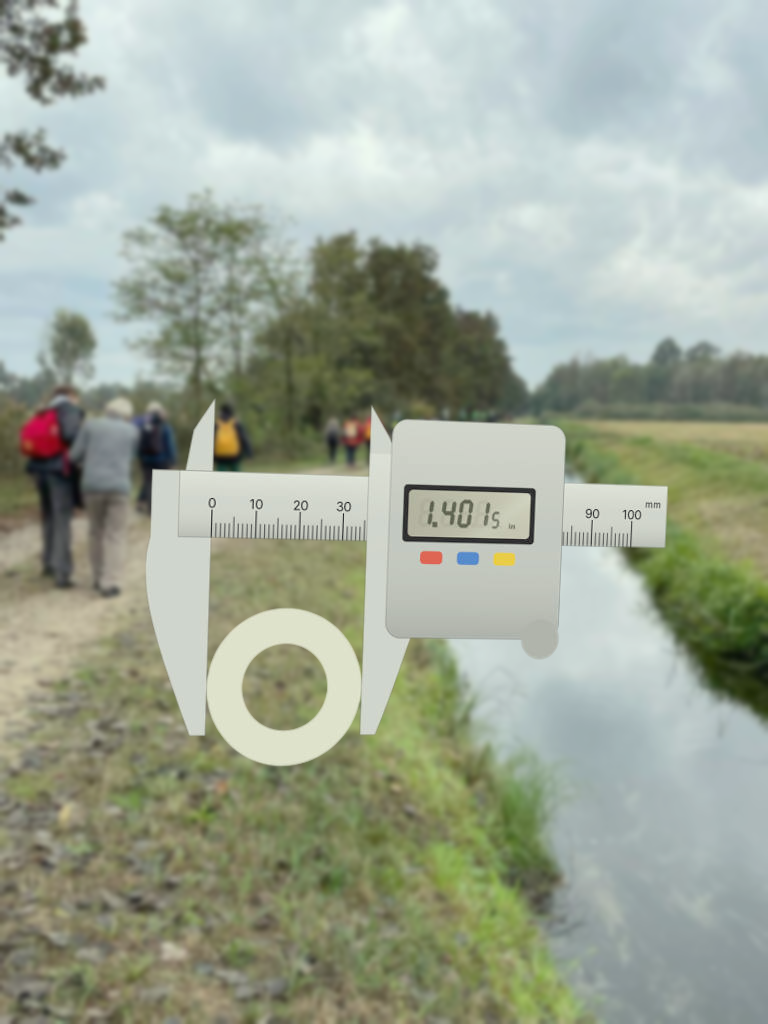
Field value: 1.4015 in
